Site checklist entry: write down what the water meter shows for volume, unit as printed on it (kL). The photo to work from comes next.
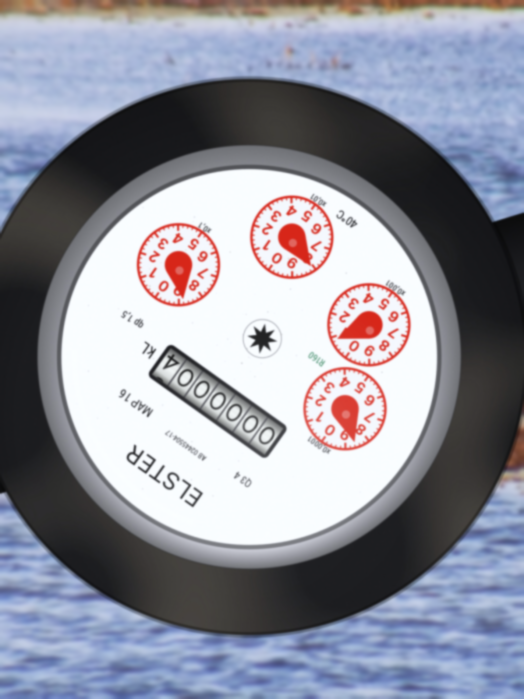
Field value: 3.8808 kL
